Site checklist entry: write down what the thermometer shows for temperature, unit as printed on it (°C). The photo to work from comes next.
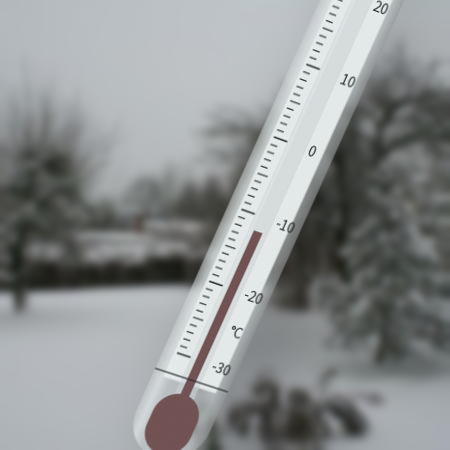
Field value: -12 °C
